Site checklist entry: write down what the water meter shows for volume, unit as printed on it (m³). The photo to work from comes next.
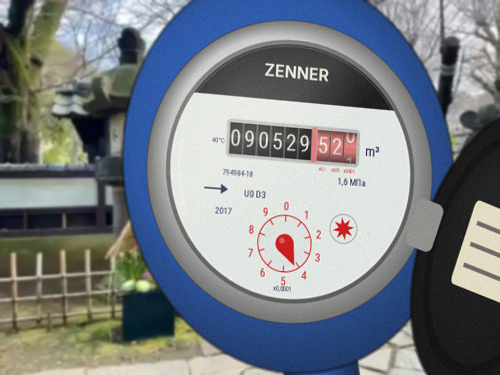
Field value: 90529.5204 m³
